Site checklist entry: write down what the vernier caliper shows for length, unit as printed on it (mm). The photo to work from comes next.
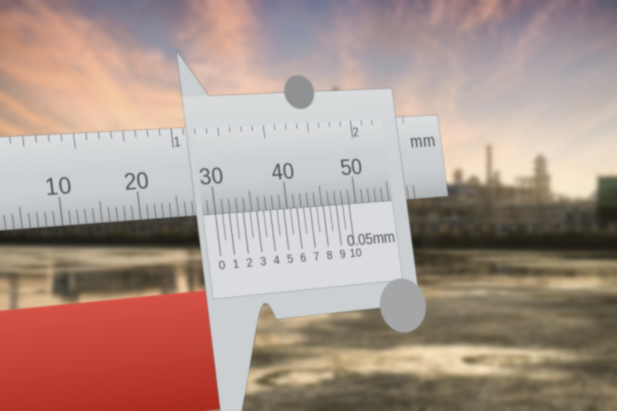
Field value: 30.0 mm
